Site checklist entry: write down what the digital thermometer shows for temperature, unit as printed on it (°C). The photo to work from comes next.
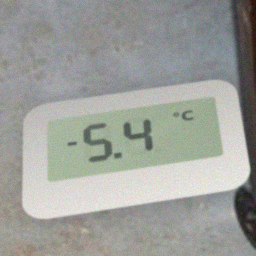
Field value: -5.4 °C
